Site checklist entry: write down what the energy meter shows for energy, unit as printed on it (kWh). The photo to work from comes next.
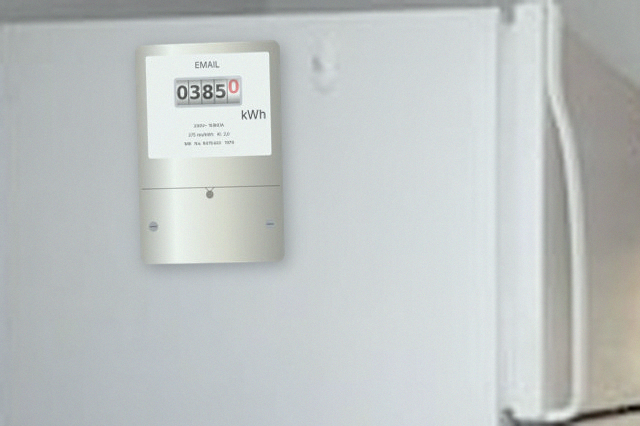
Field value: 385.0 kWh
